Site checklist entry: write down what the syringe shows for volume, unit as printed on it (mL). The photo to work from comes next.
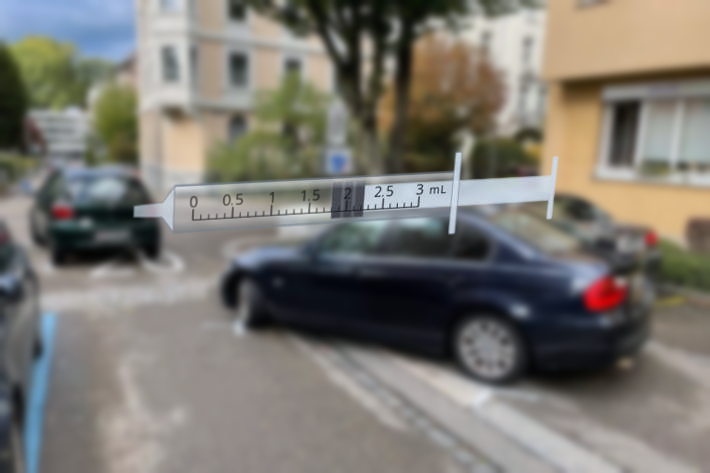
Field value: 1.8 mL
